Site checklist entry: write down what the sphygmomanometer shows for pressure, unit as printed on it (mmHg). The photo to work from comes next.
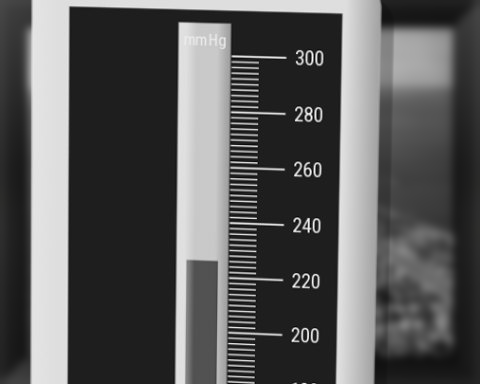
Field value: 226 mmHg
